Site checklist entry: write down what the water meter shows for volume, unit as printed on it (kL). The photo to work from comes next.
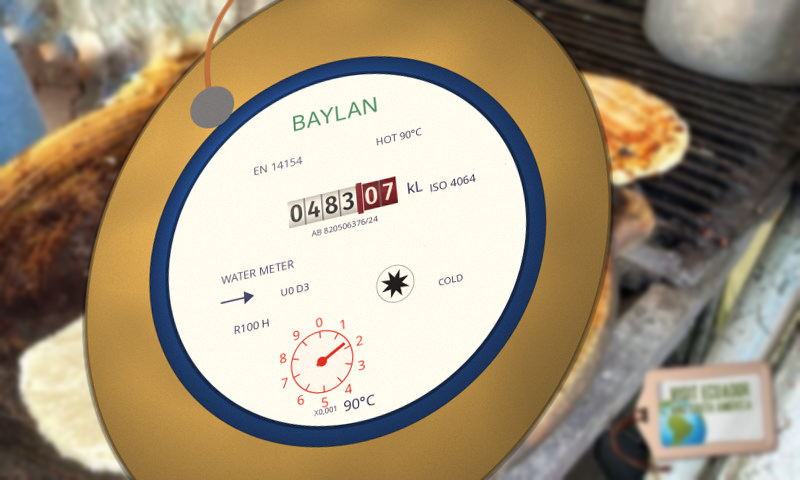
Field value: 483.071 kL
